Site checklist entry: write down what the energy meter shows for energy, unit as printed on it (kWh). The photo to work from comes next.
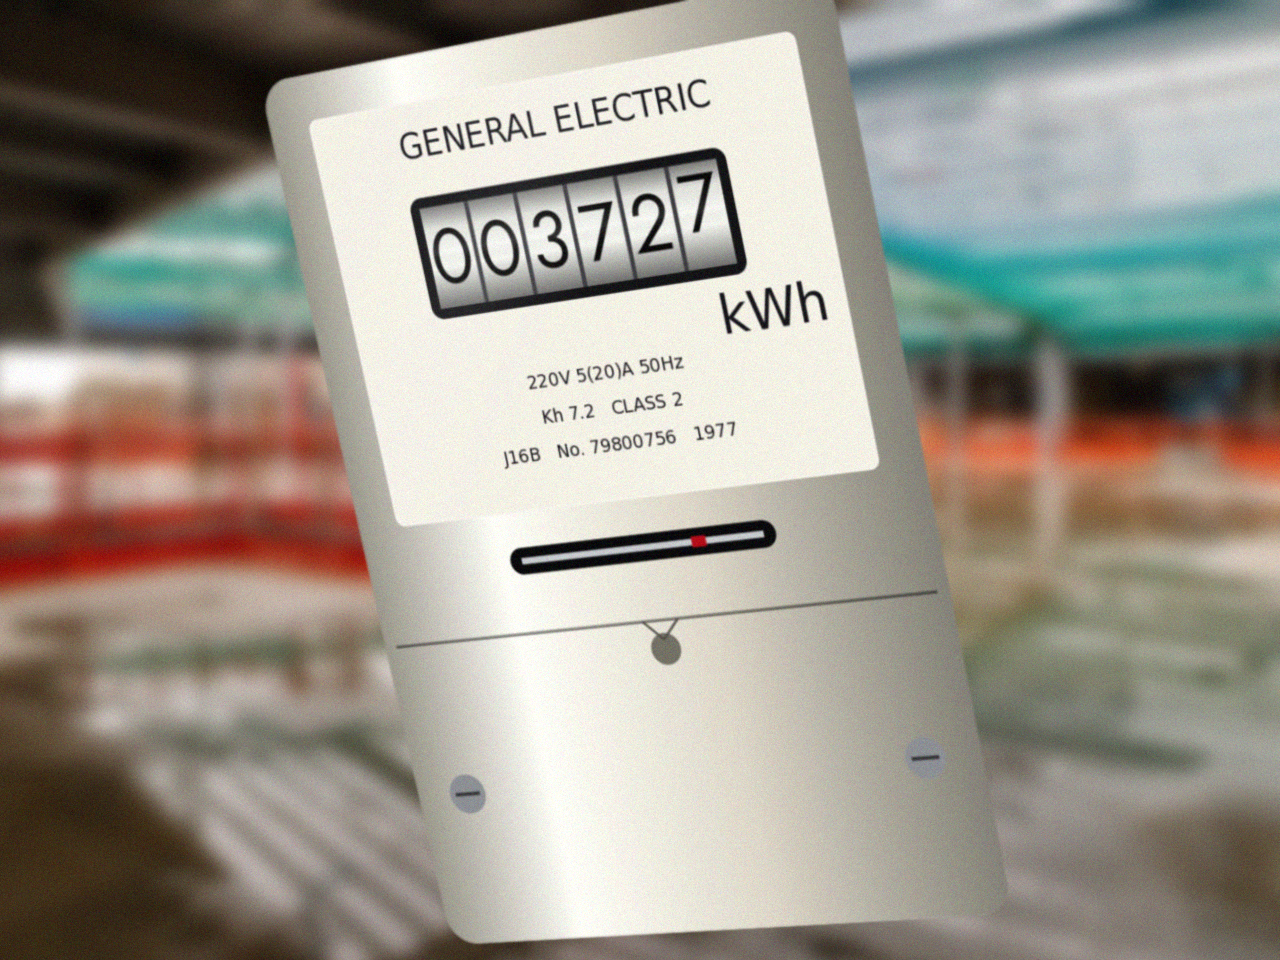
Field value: 3727 kWh
